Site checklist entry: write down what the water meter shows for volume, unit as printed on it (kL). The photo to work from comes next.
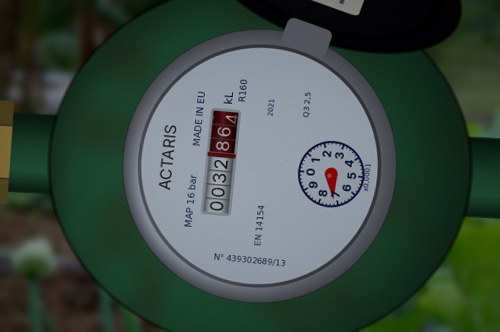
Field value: 32.8637 kL
